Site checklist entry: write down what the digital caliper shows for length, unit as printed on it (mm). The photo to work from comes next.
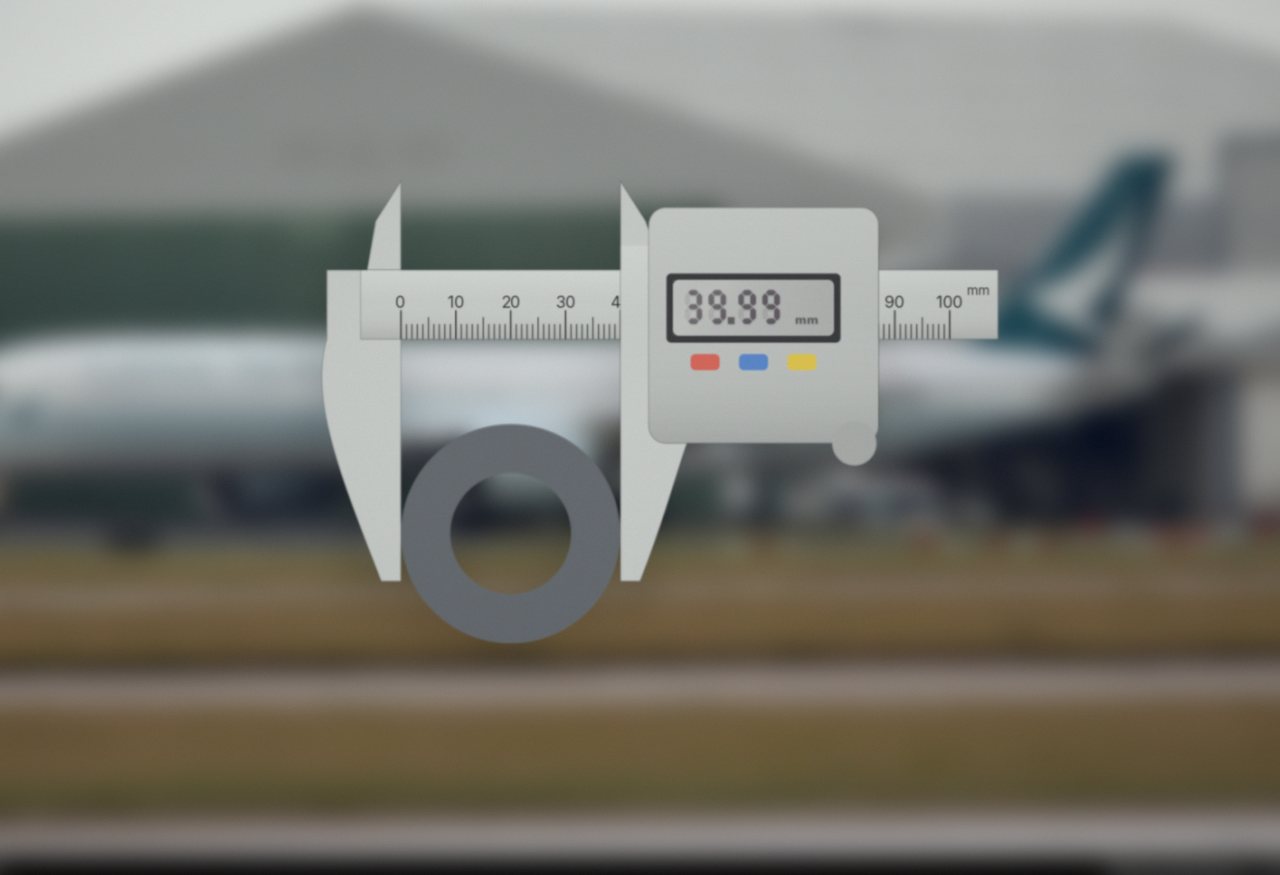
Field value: 39.99 mm
